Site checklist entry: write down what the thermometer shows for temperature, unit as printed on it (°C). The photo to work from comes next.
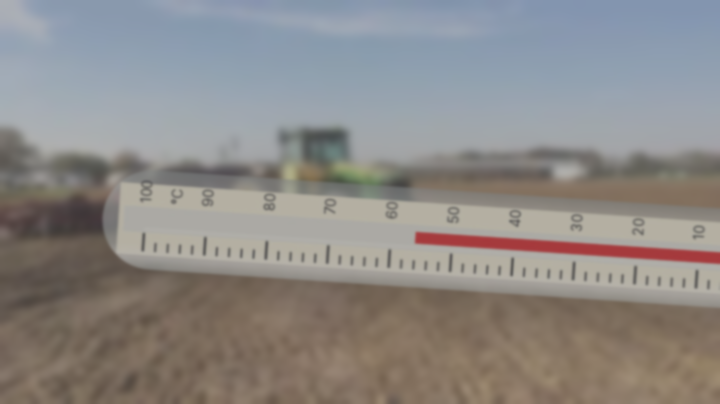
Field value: 56 °C
